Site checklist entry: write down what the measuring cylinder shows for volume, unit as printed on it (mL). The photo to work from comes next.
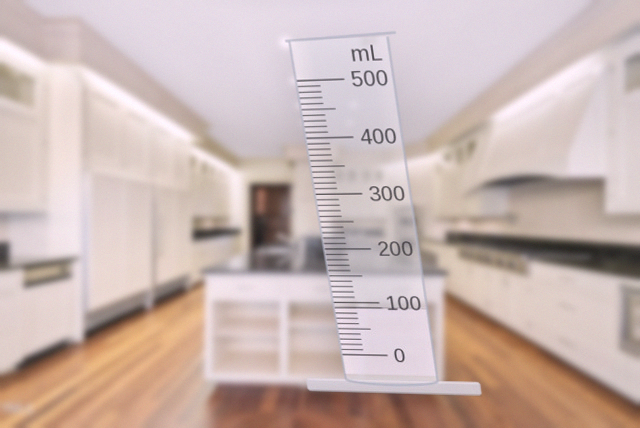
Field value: 90 mL
